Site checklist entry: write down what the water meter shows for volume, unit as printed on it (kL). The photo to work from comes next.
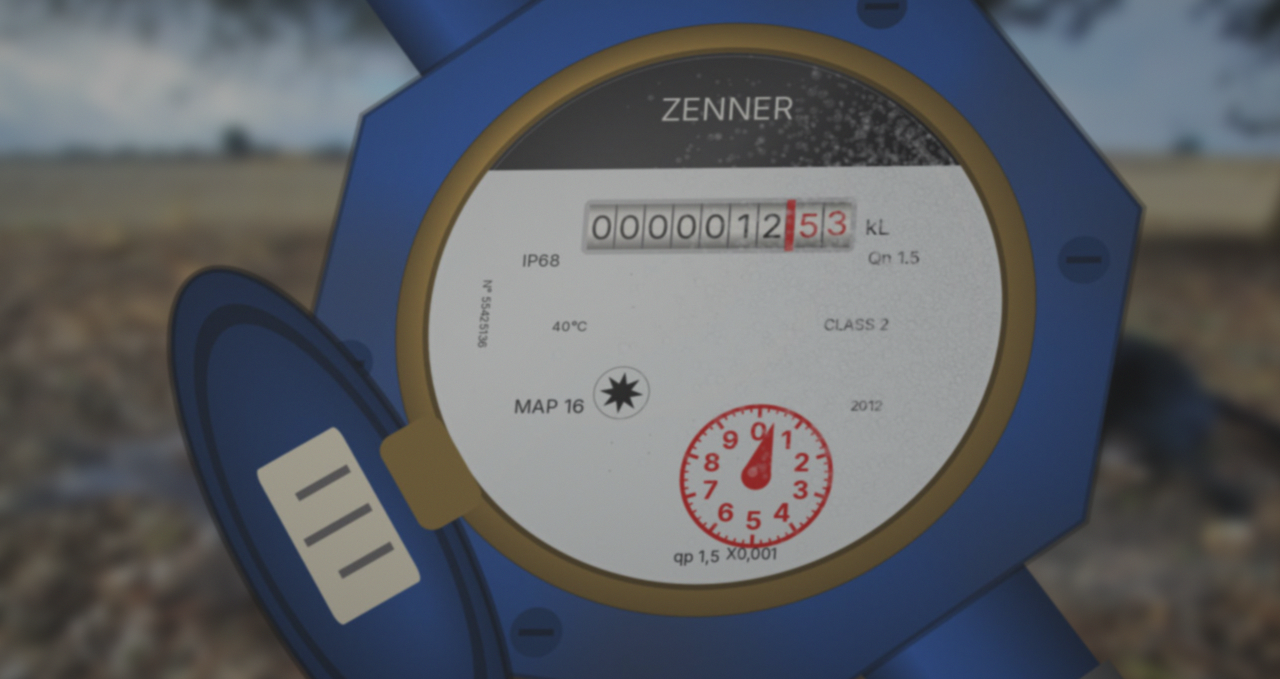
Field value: 12.530 kL
